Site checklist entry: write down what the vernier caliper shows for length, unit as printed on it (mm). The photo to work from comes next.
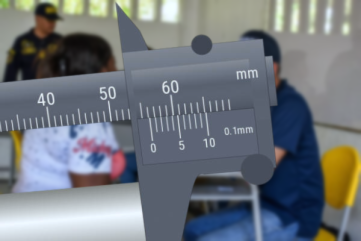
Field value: 56.2 mm
